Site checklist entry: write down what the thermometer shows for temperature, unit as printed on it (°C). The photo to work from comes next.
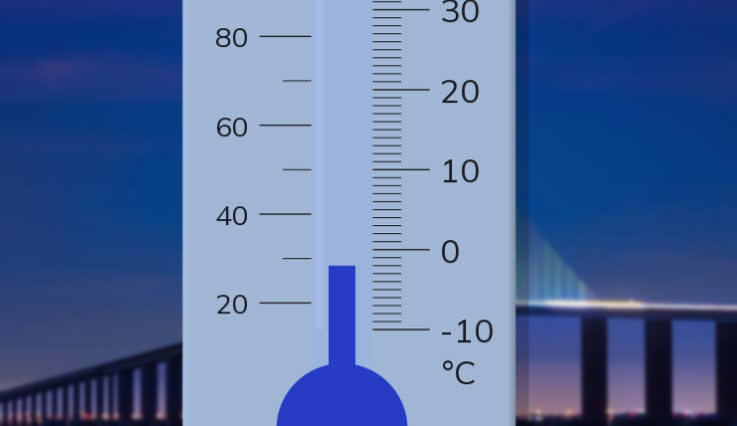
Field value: -2 °C
